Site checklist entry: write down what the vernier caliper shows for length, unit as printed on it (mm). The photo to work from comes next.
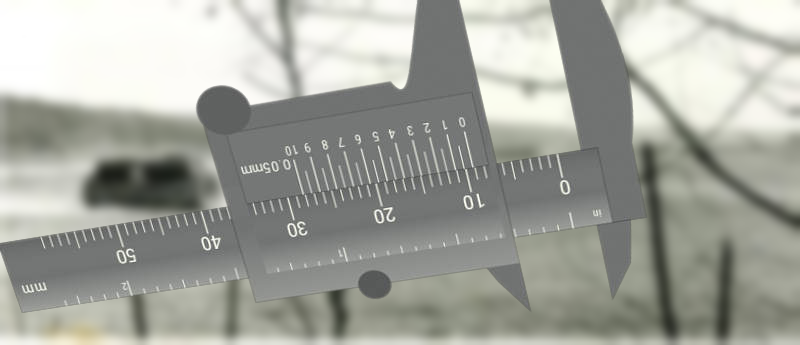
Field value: 9.2 mm
